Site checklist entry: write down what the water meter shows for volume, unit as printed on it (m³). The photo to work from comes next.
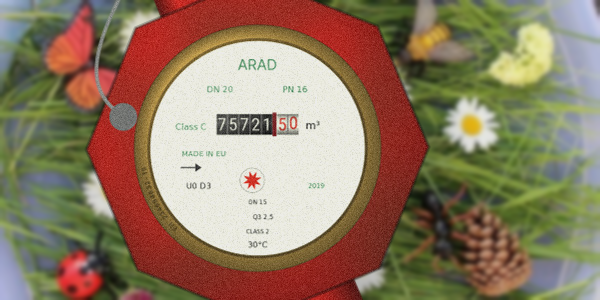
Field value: 75721.50 m³
